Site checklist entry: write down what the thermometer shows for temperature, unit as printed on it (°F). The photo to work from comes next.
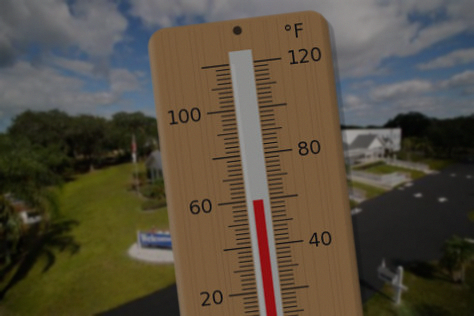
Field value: 60 °F
